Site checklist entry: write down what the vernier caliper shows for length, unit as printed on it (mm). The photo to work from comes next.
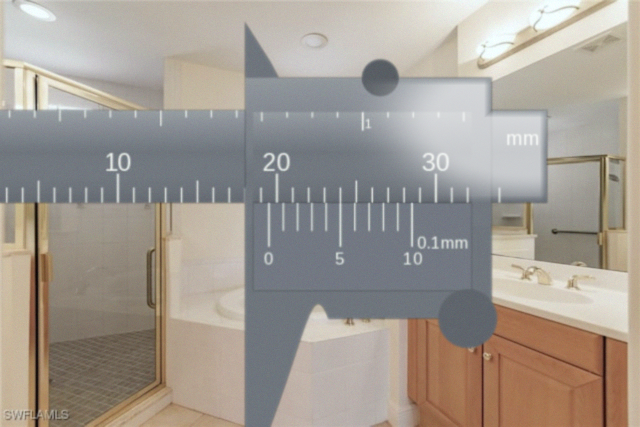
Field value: 19.5 mm
